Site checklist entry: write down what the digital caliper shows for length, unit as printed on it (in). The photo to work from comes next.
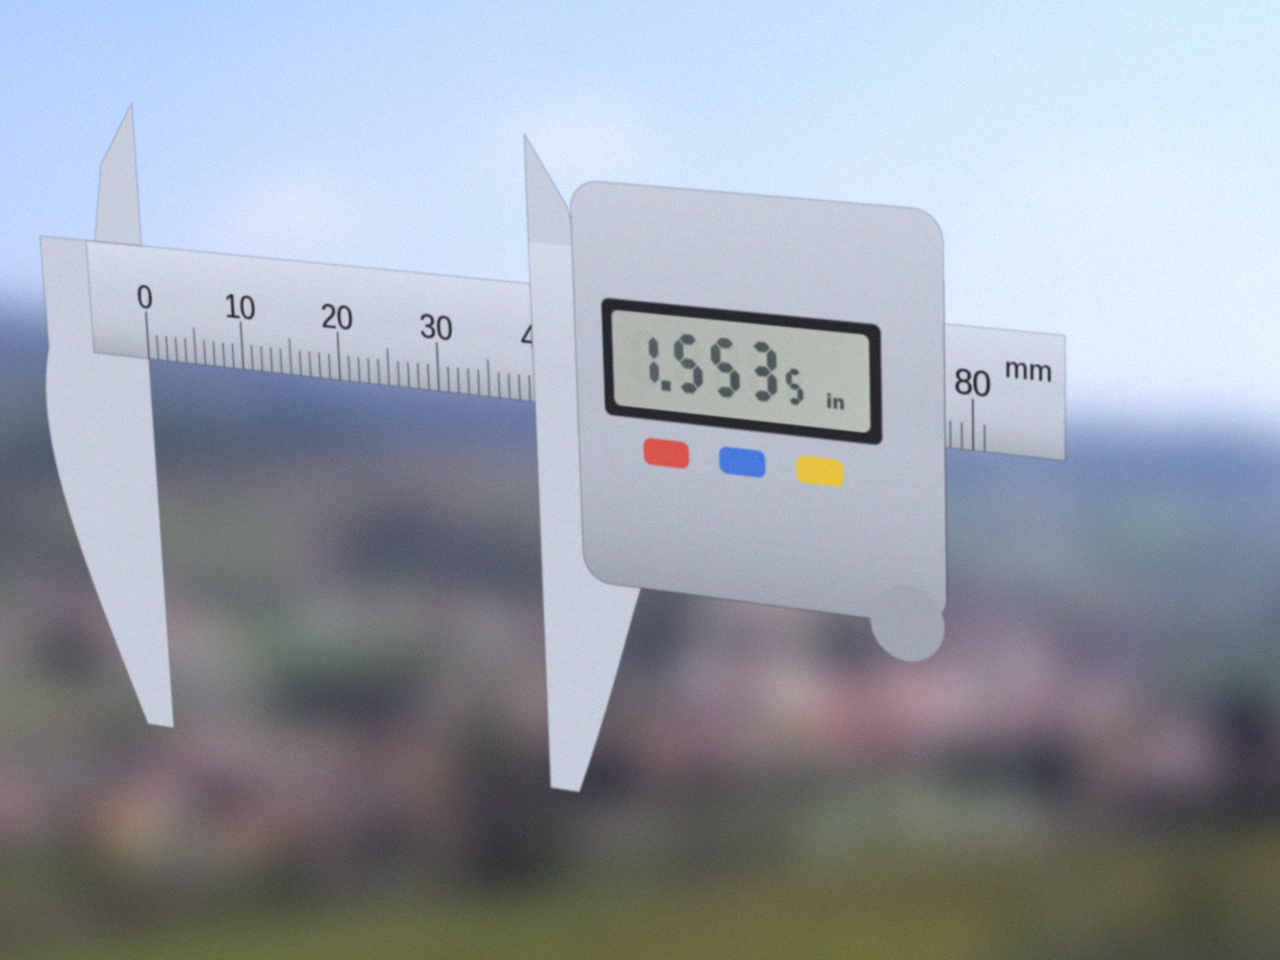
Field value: 1.5535 in
